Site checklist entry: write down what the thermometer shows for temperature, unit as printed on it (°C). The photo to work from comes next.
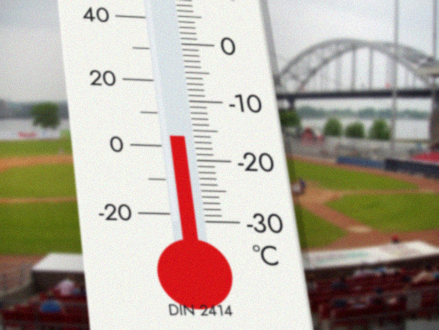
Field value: -16 °C
